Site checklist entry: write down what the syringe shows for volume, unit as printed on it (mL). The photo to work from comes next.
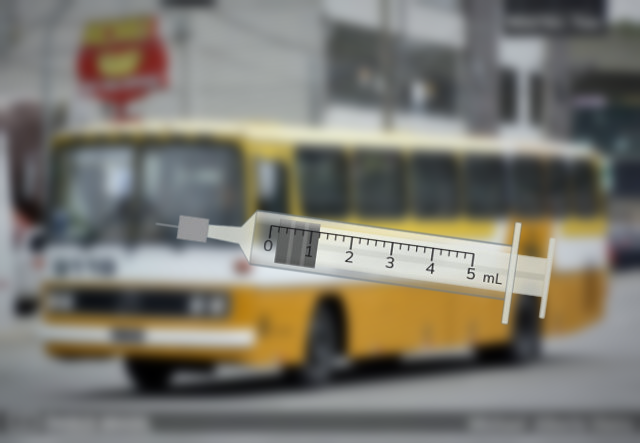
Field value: 0.2 mL
